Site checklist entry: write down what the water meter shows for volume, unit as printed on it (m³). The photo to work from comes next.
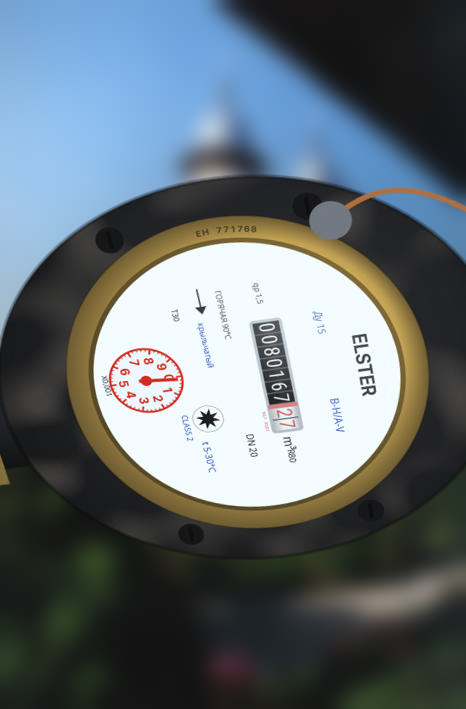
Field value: 80167.270 m³
